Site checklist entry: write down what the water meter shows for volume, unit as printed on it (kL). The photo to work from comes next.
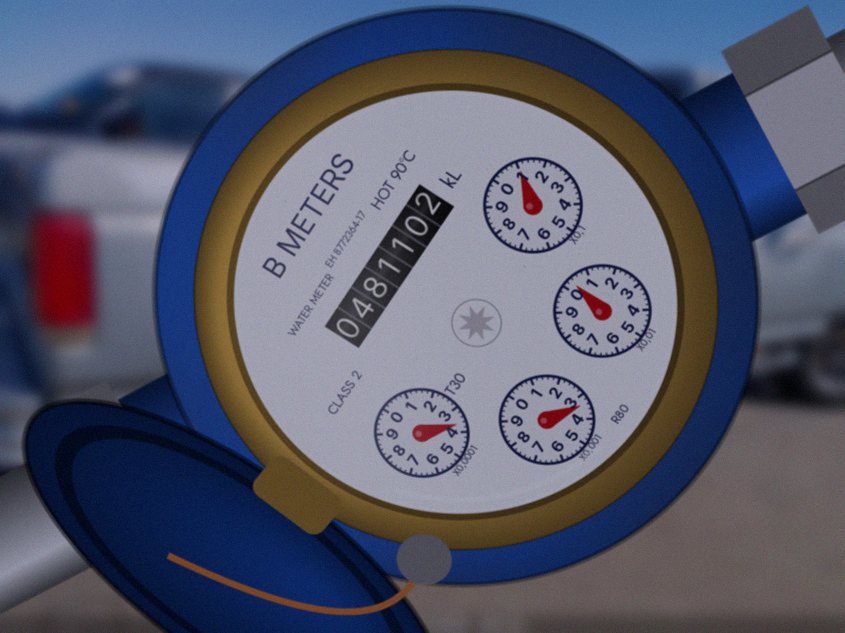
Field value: 481102.1033 kL
